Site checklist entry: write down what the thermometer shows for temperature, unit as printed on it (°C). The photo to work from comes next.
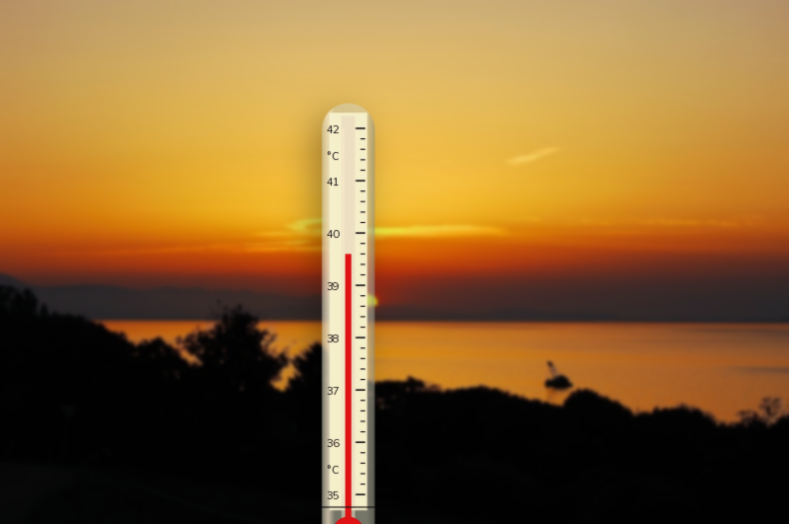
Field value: 39.6 °C
